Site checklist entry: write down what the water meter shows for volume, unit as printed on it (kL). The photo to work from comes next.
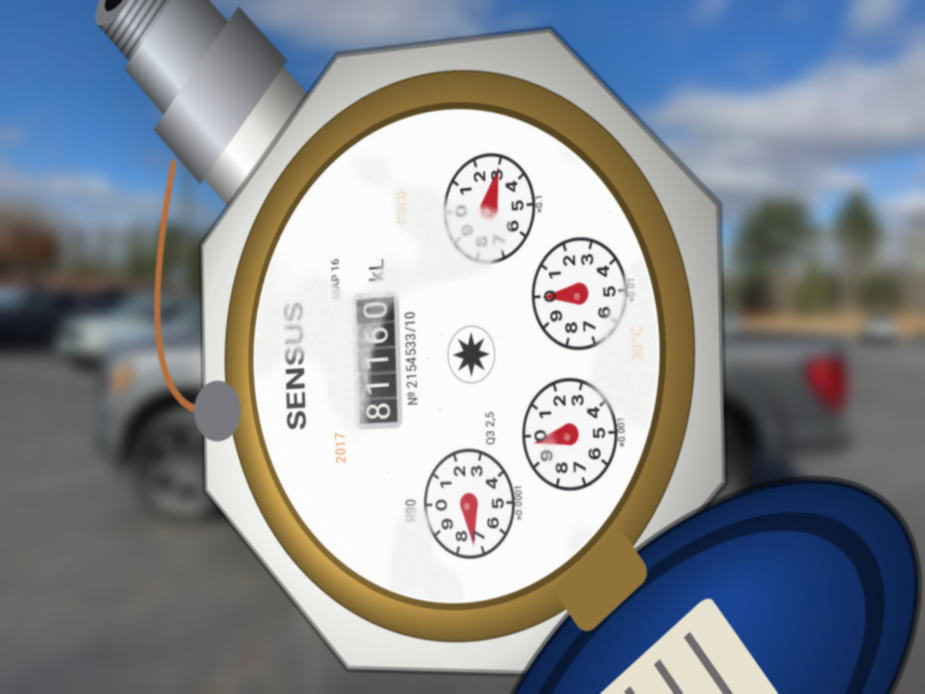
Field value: 81160.2997 kL
